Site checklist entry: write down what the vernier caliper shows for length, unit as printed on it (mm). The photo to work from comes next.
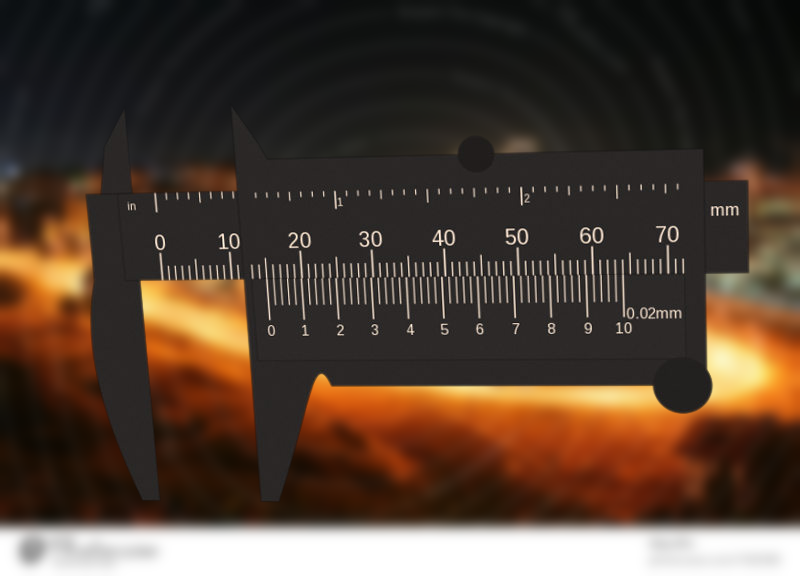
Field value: 15.0 mm
